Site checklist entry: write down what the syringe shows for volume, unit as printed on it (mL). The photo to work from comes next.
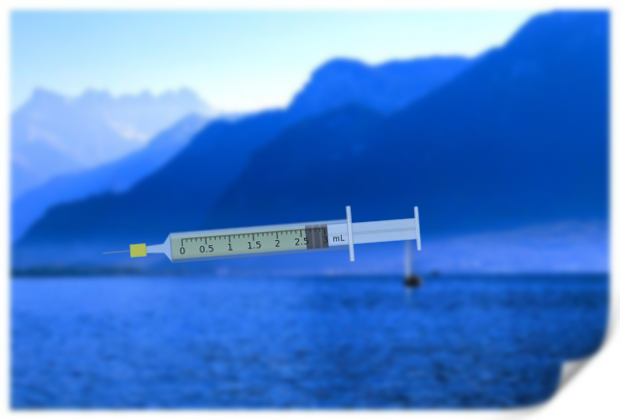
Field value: 2.6 mL
